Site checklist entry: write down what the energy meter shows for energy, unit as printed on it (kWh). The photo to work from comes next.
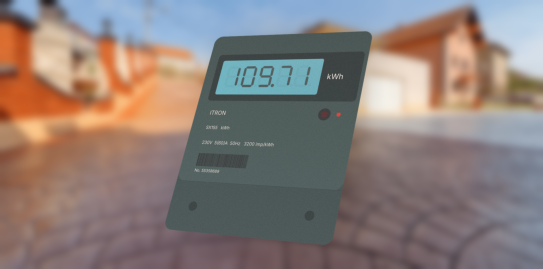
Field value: 109.71 kWh
